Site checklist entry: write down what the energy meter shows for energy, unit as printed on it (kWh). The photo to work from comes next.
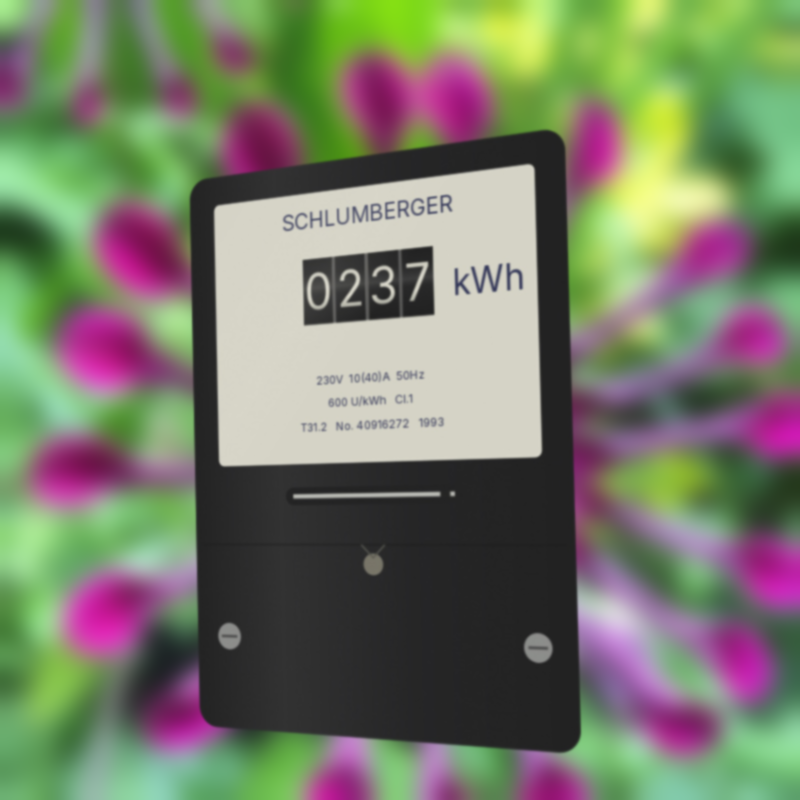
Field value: 237 kWh
